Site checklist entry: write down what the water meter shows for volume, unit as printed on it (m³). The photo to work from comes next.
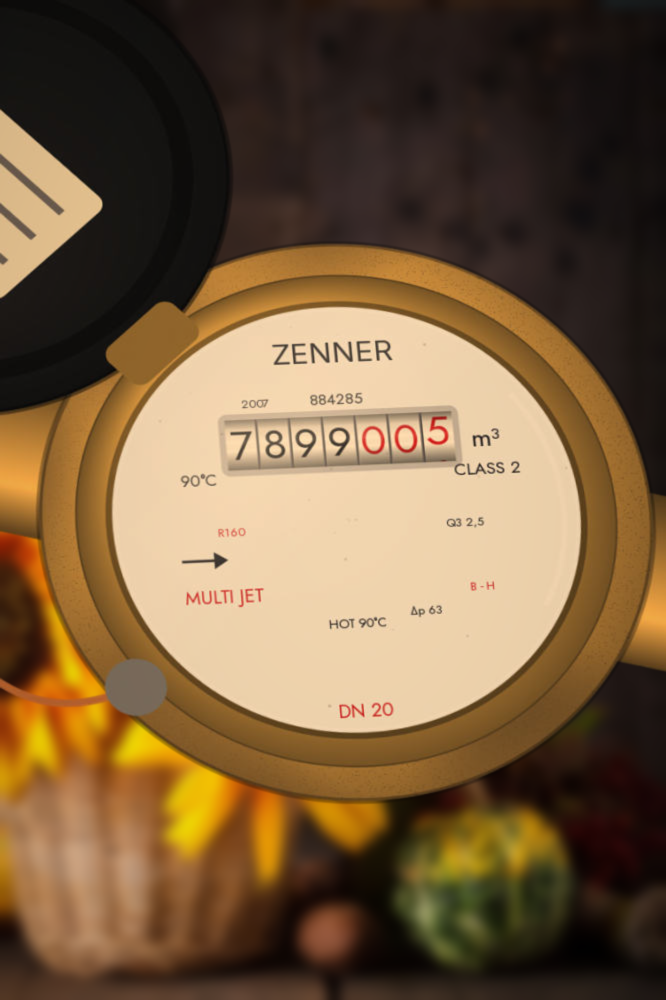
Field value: 7899.005 m³
